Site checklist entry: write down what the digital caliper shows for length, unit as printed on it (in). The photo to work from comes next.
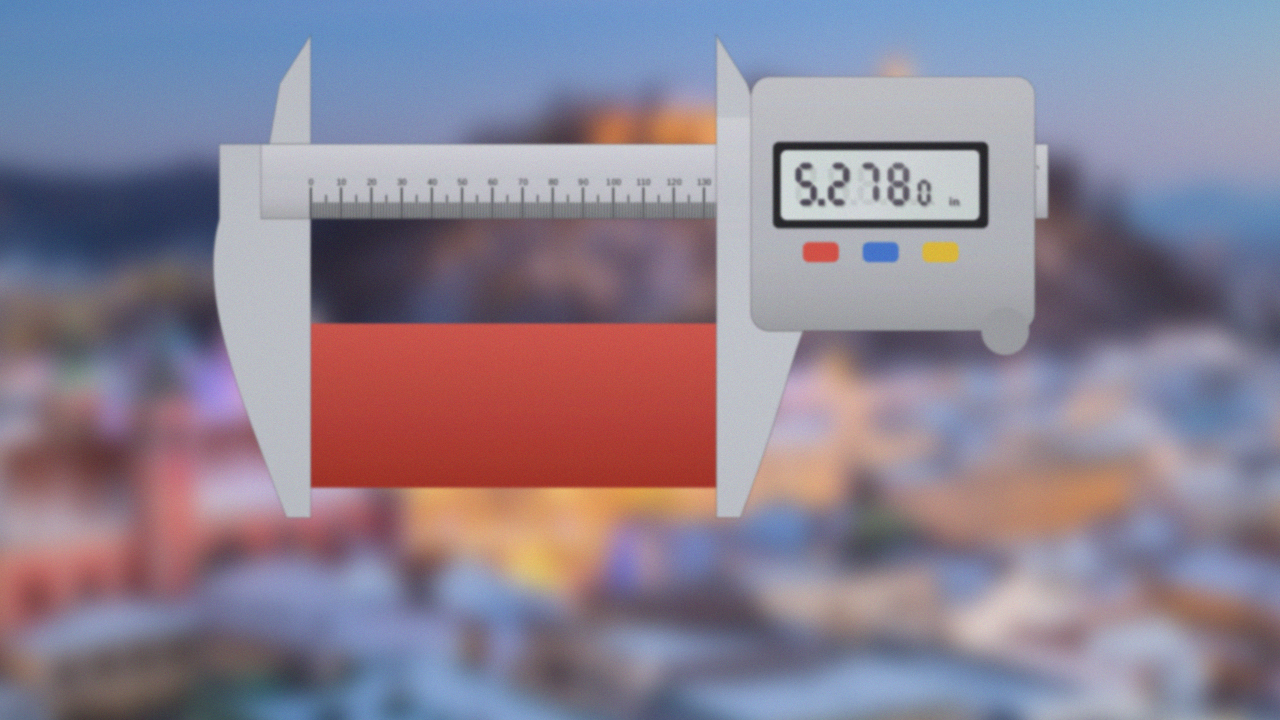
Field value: 5.2780 in
